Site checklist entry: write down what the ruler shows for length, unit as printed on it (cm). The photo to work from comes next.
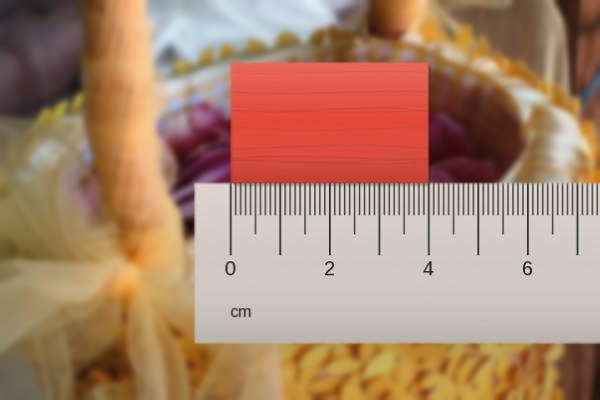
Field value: 4 cm
